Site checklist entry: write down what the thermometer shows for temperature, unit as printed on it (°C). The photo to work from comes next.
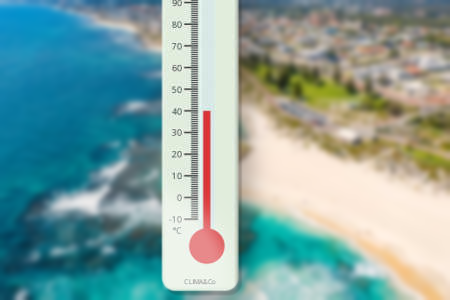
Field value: 40 °C
